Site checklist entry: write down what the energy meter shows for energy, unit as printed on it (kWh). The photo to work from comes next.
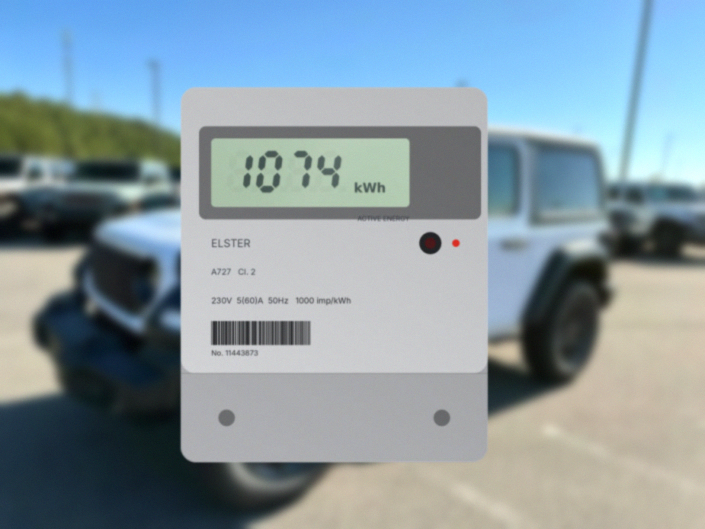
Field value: 1074 kWh
